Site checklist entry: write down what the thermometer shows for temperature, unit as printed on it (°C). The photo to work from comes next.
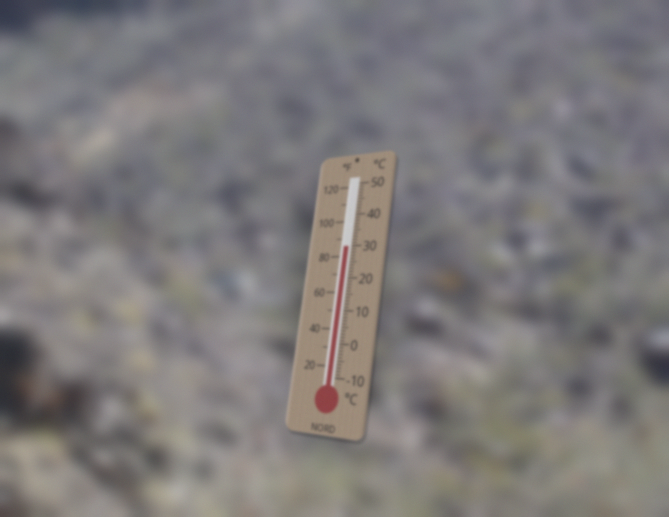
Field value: 30 °C
